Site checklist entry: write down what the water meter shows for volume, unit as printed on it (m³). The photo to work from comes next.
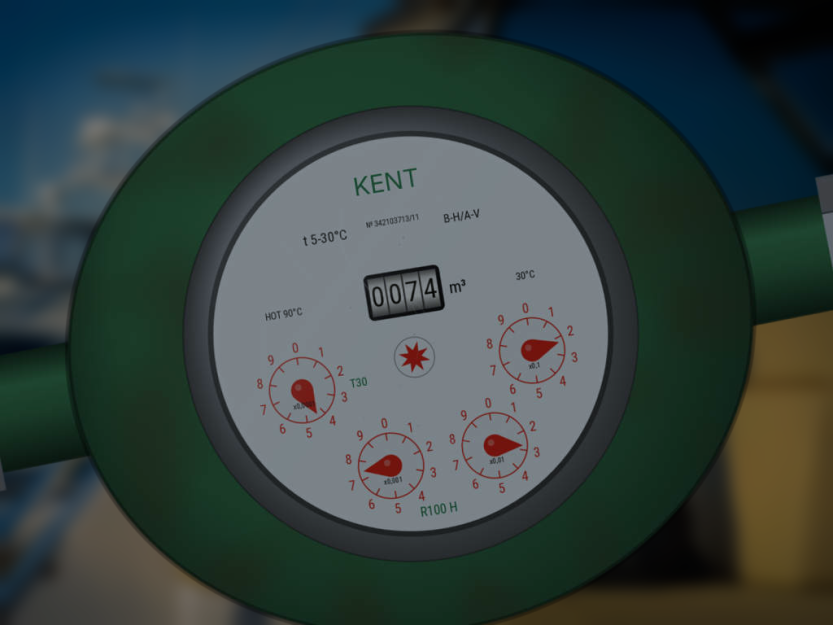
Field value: 74.2274 m³
